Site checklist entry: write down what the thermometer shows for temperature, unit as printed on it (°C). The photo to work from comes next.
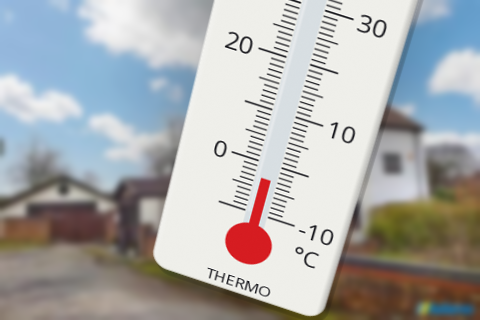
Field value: -3 °C
